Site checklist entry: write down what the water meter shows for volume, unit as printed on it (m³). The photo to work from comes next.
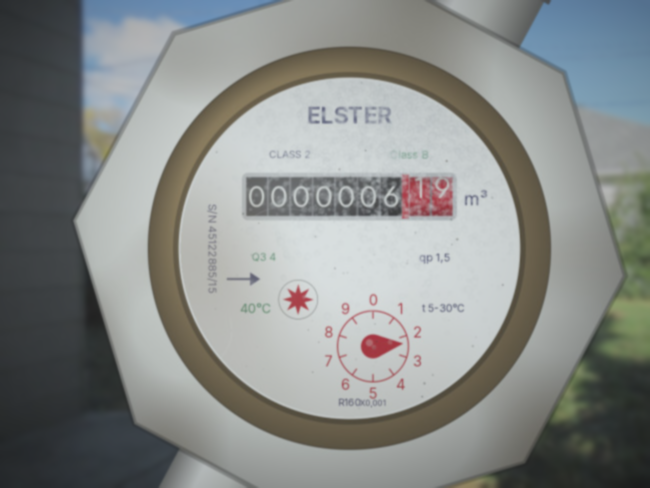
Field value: 6.192 m³
